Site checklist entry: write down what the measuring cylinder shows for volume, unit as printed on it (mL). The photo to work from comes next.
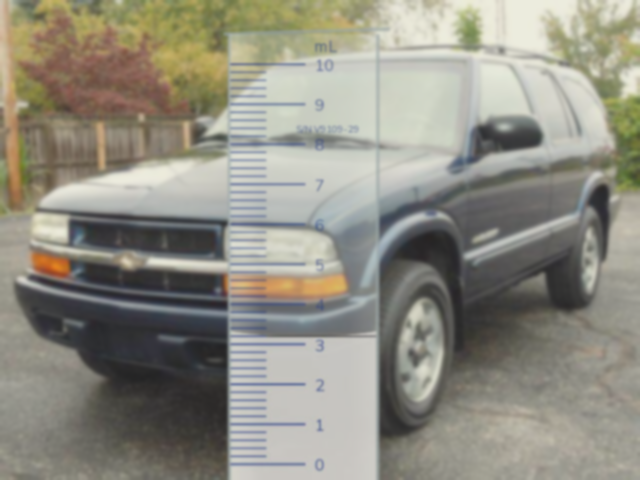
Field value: 3.2 mL
